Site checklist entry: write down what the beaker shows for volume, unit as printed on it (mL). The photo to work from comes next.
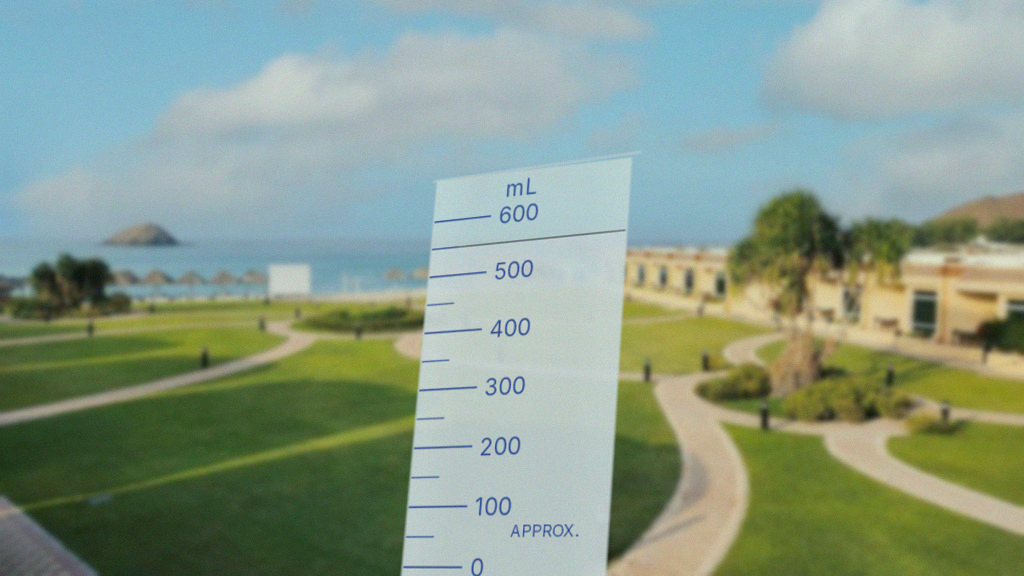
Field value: 550 mL
